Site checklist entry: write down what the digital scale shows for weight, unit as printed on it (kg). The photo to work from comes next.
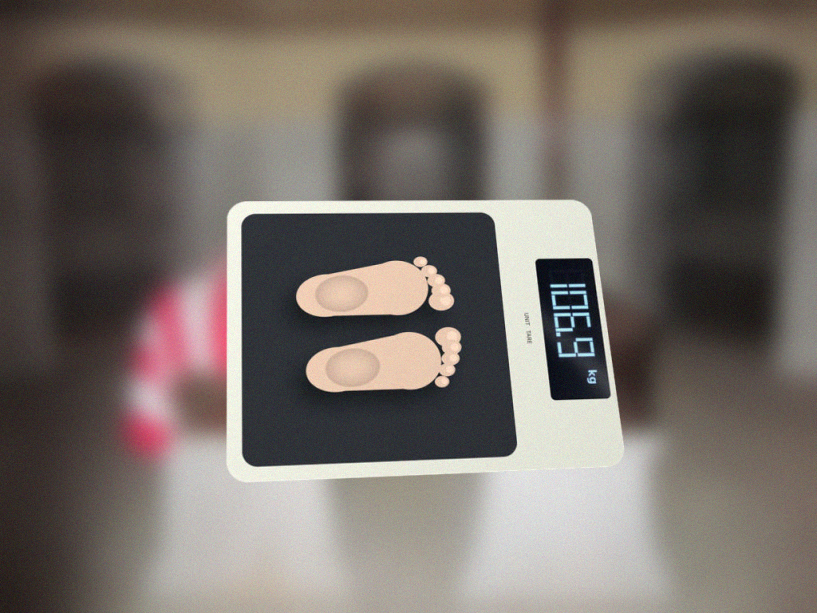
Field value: 106.9 kg
